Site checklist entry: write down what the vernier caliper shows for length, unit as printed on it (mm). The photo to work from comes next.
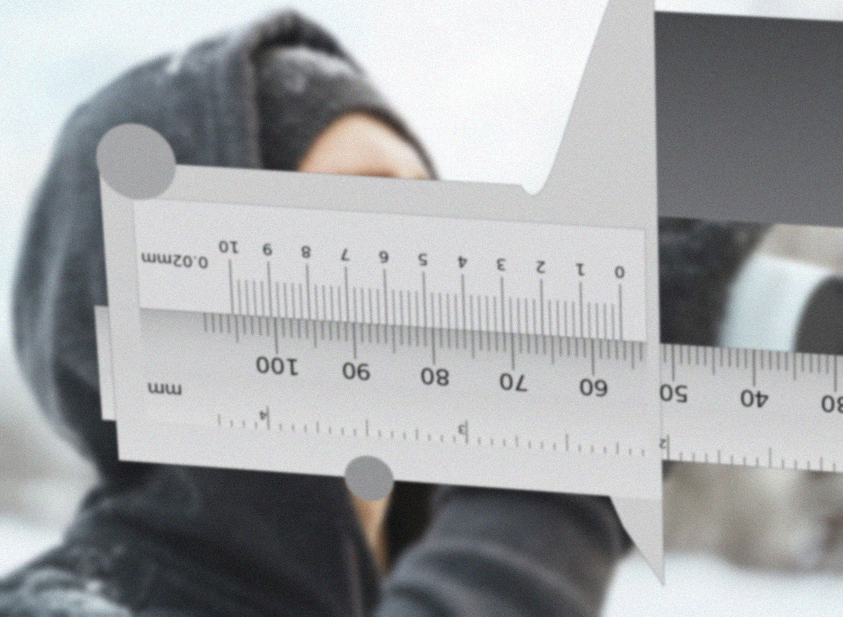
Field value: 56.4 mm
